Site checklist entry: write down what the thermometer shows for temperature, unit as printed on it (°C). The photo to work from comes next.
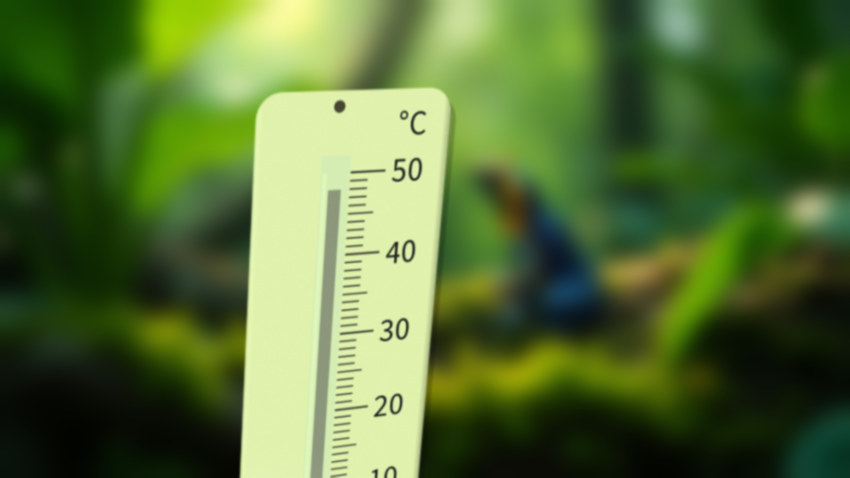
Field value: 48 °C
